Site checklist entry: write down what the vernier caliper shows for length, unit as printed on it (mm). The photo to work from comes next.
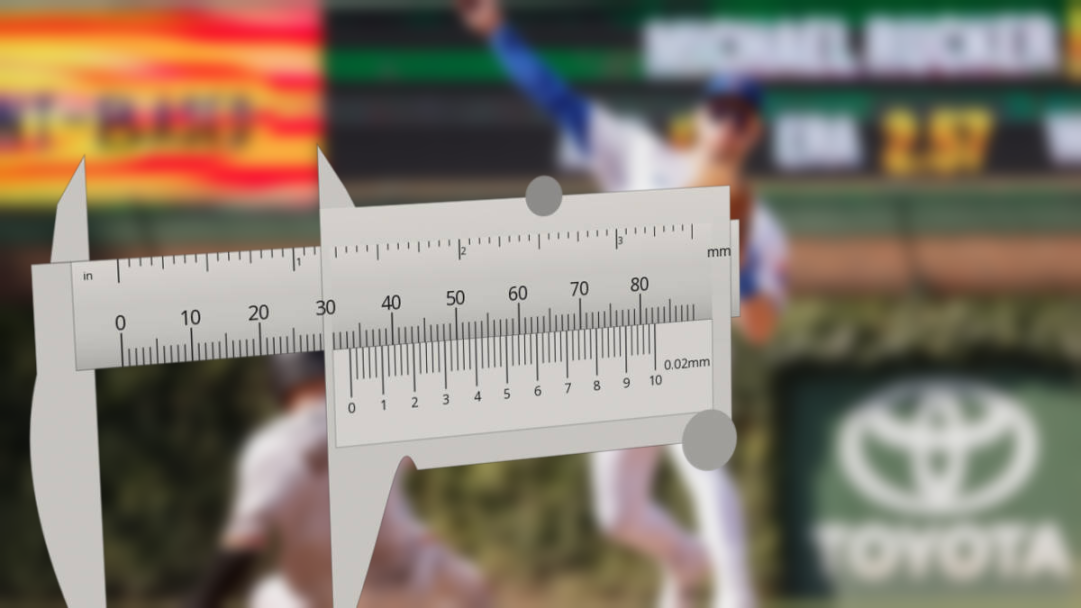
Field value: 33.4 mm
